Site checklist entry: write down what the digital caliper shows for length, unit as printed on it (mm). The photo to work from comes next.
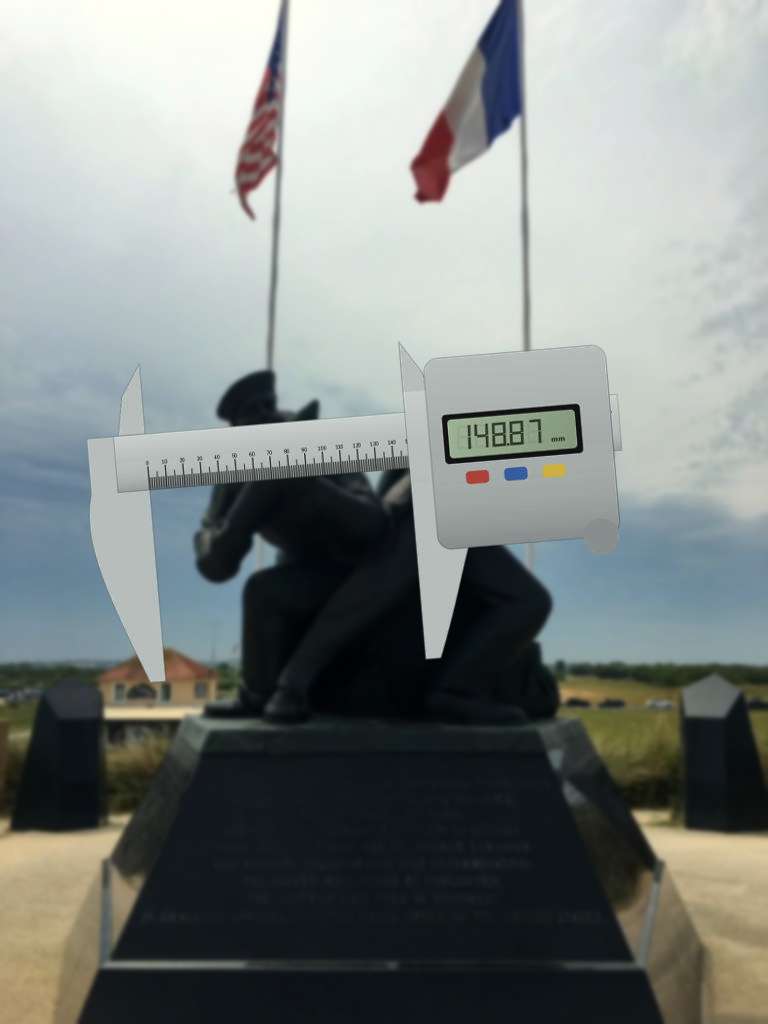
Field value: 148.87 mm
